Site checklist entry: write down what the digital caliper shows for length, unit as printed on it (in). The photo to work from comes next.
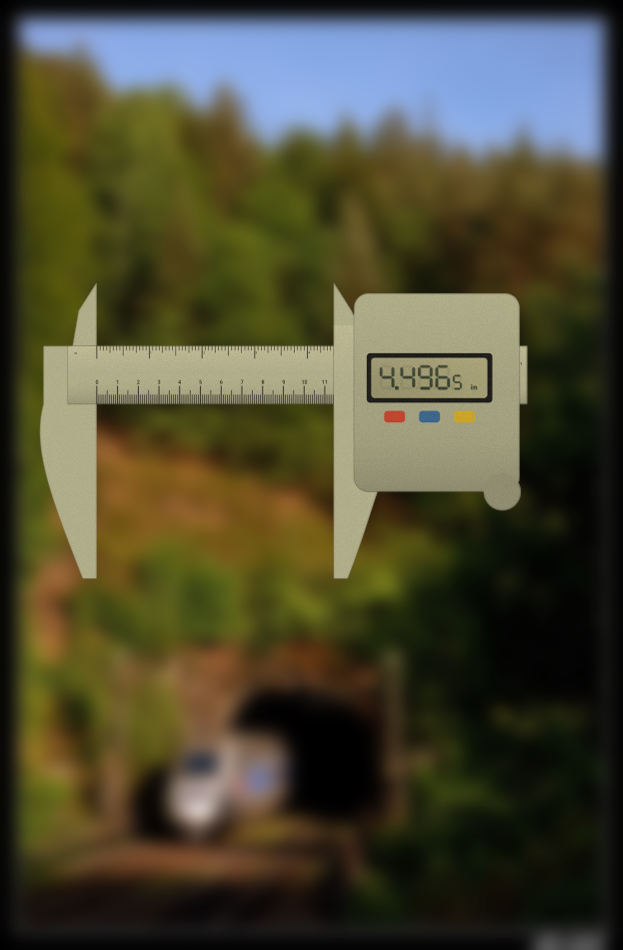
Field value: 4.4965 in
